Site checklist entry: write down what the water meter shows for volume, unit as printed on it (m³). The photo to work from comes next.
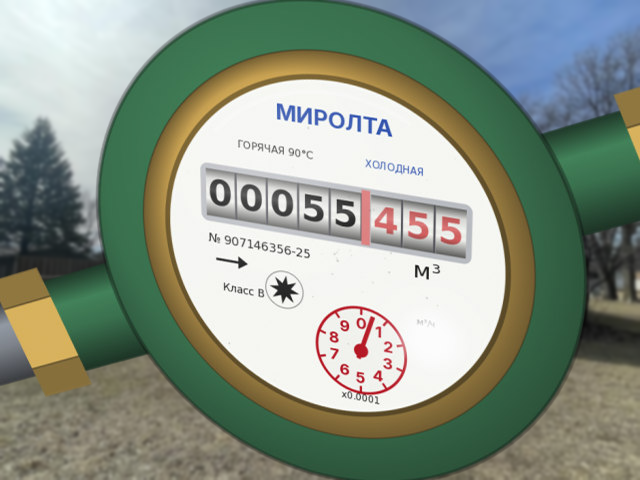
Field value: 55.4550 m³
